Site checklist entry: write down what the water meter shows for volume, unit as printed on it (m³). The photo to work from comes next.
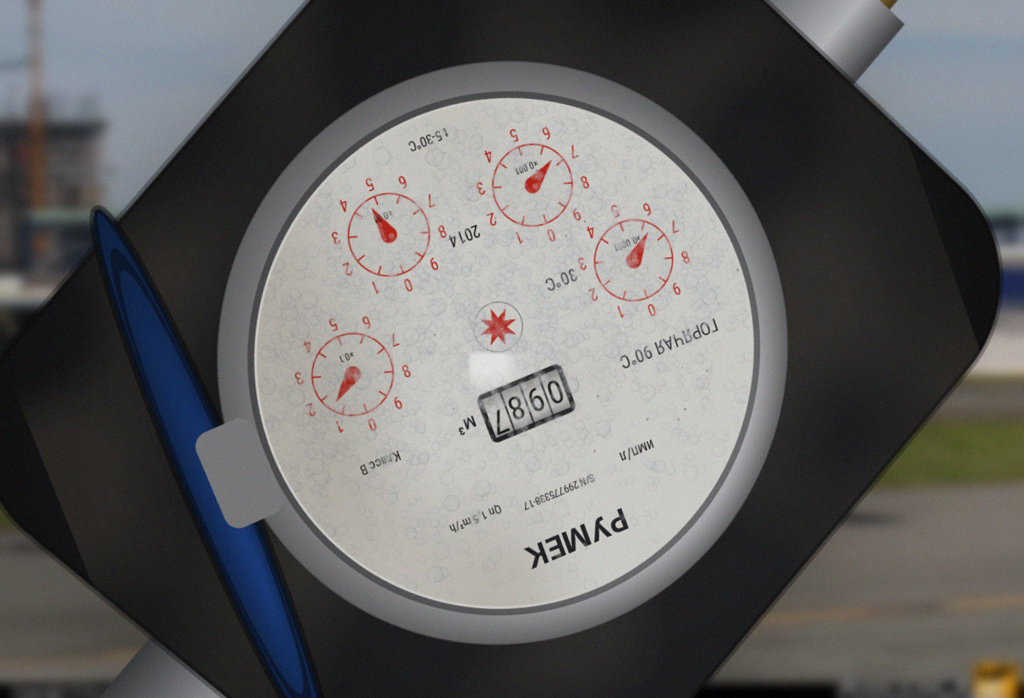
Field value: 987.1466 m³
